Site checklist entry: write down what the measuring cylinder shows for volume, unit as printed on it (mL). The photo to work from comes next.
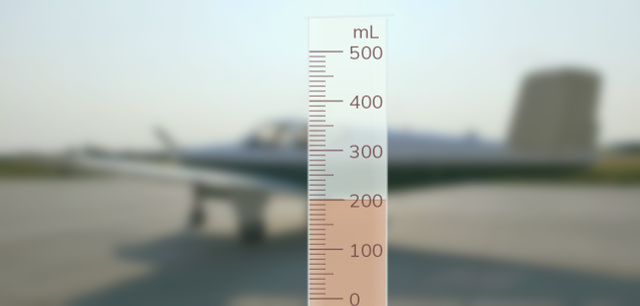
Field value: 200 mL
